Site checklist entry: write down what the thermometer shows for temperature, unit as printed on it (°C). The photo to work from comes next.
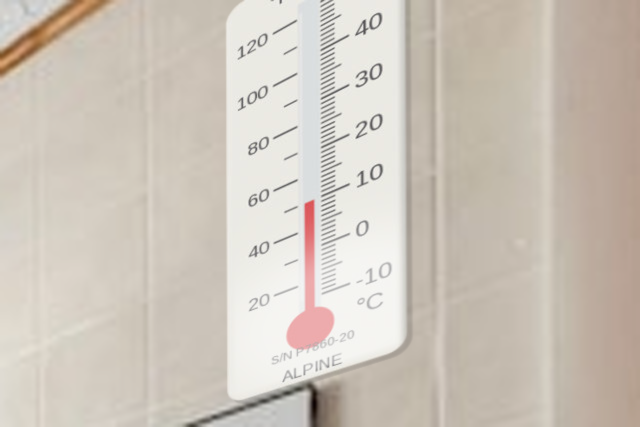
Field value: 10 °C
